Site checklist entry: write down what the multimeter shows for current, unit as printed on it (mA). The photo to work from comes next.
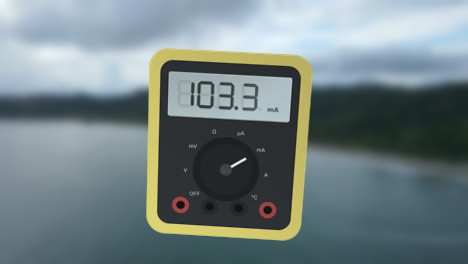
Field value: 103.3 mA
